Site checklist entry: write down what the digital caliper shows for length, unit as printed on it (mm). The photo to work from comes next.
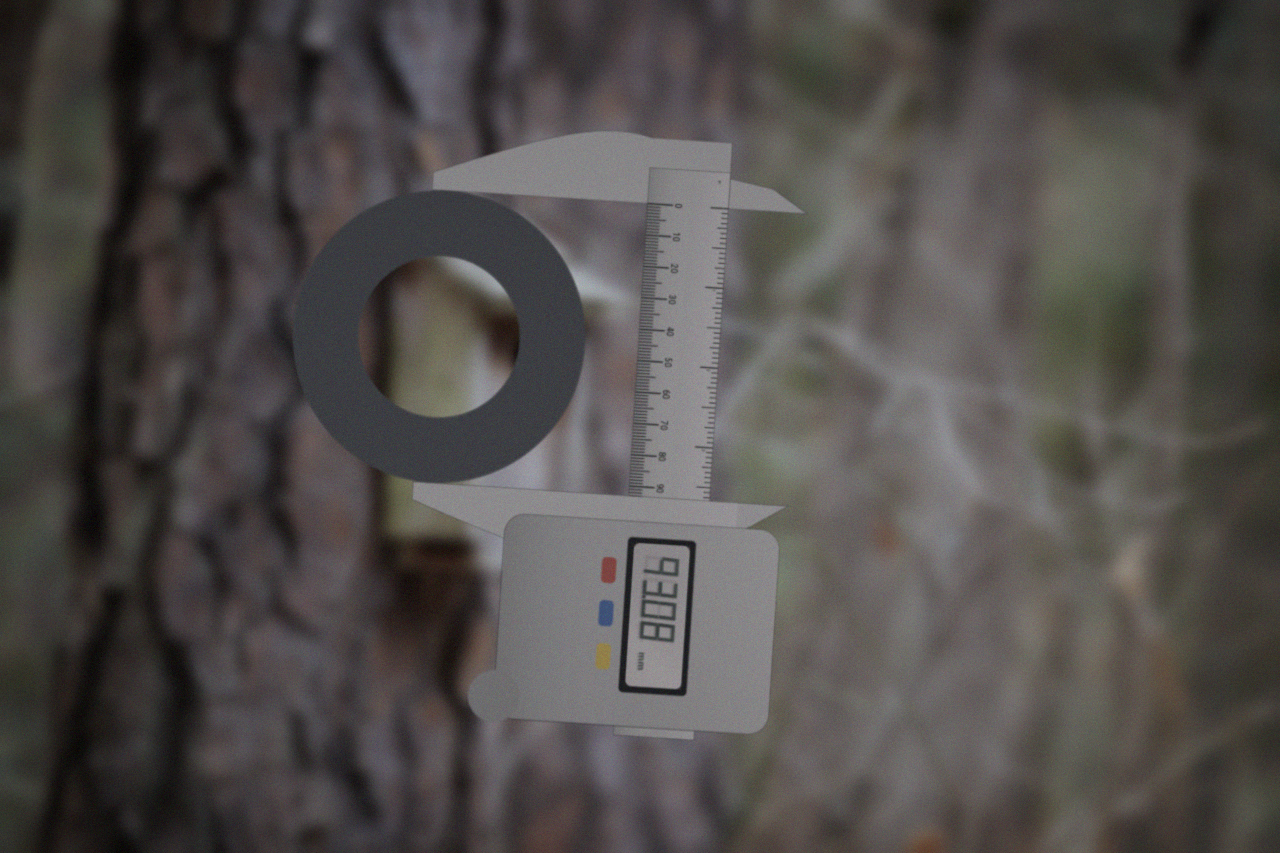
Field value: 93.08 mm
